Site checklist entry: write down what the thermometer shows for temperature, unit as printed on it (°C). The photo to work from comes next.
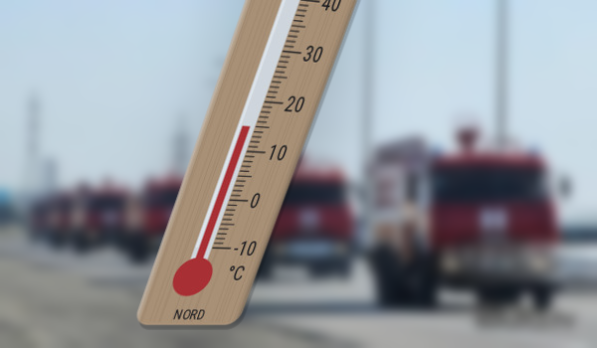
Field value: 15 °C
